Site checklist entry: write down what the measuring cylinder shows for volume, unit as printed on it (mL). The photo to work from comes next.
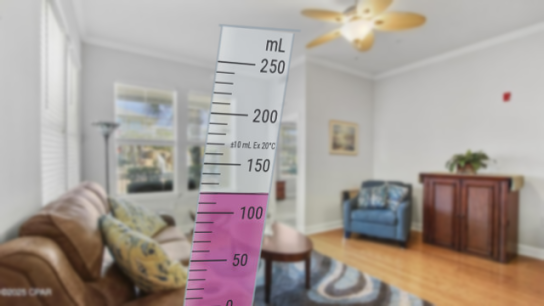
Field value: 120 mL
